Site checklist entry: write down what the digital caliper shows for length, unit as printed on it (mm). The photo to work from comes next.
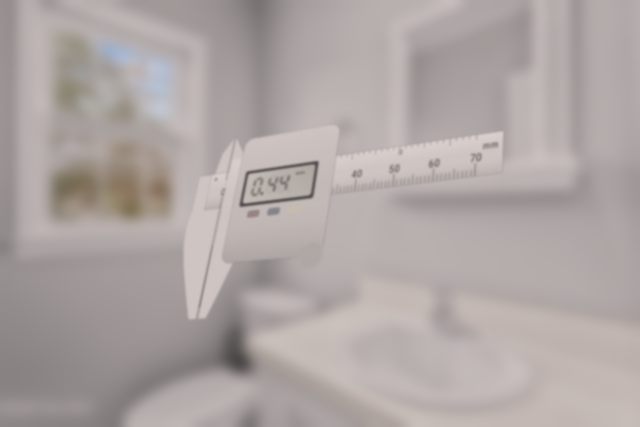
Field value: 0.44 mm
